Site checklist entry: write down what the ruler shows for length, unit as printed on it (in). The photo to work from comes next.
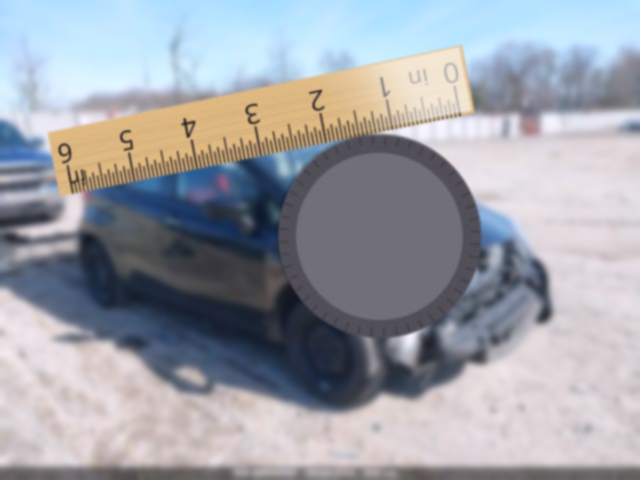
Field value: 3 in
